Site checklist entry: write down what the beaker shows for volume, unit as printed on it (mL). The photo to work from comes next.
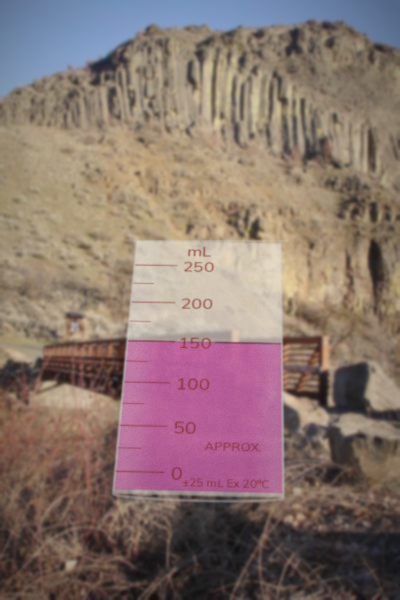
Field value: 150 mL
